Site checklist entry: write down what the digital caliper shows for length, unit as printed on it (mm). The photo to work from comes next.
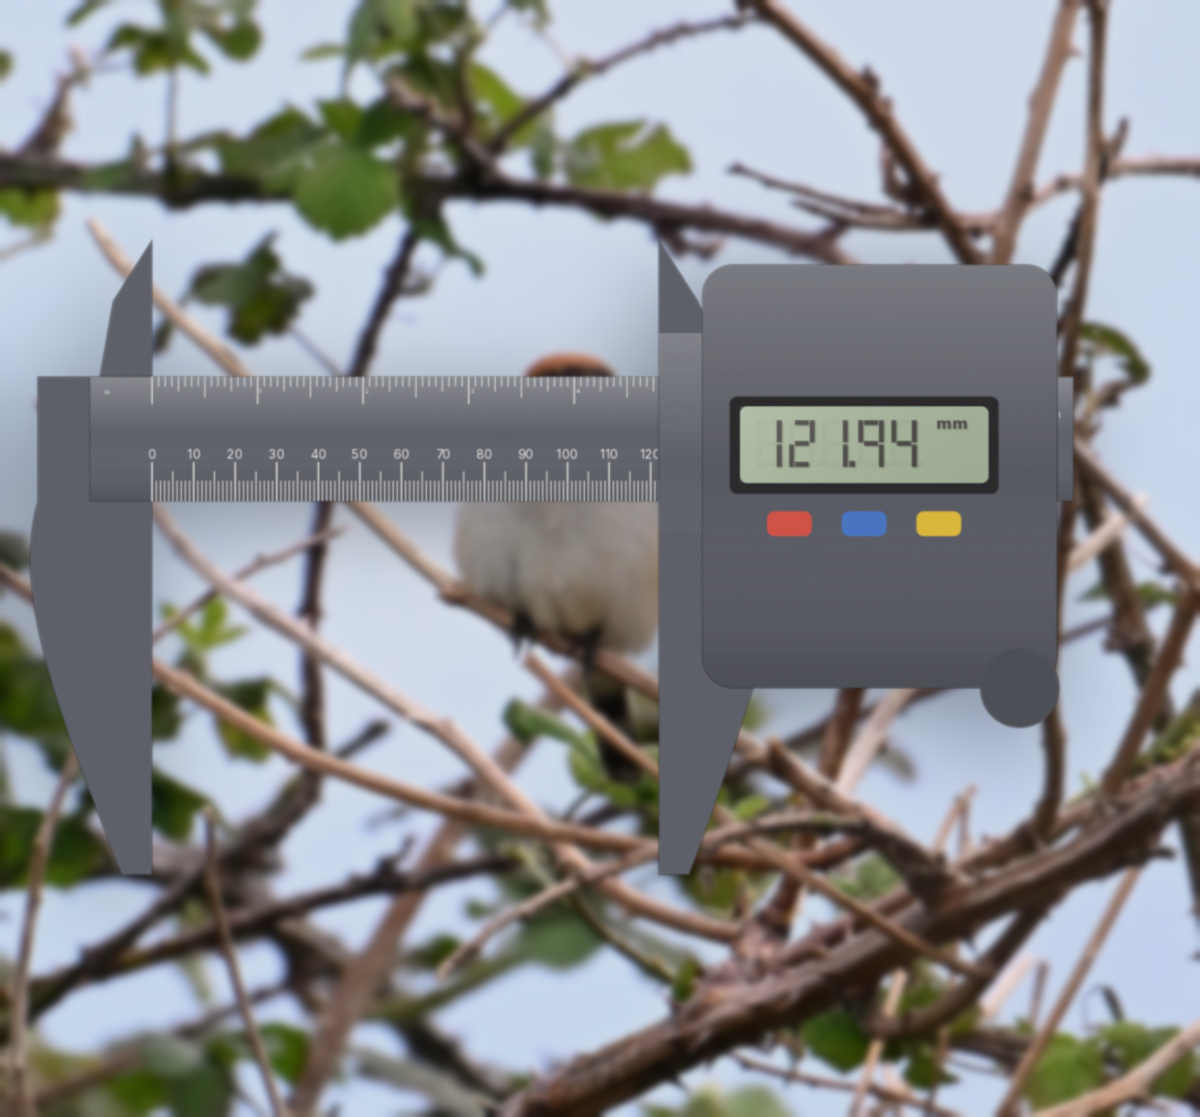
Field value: 121.94 mm
